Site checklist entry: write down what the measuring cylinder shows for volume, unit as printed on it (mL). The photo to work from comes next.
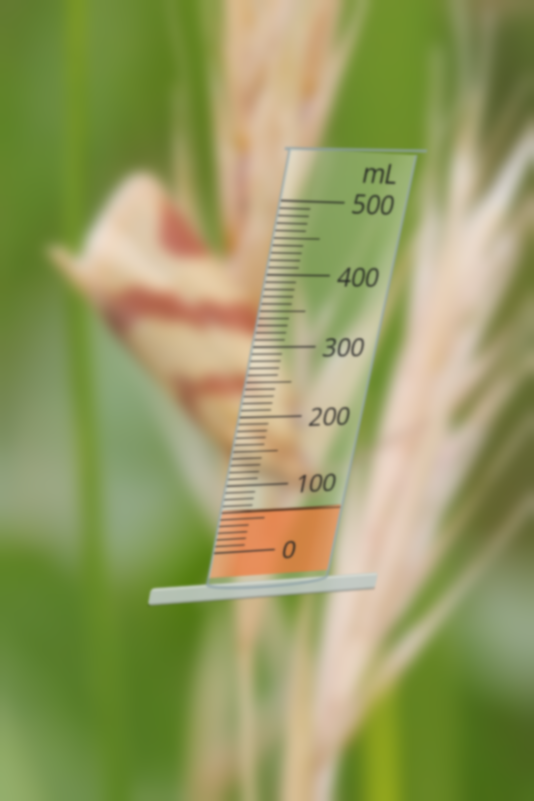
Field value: 60 mL
